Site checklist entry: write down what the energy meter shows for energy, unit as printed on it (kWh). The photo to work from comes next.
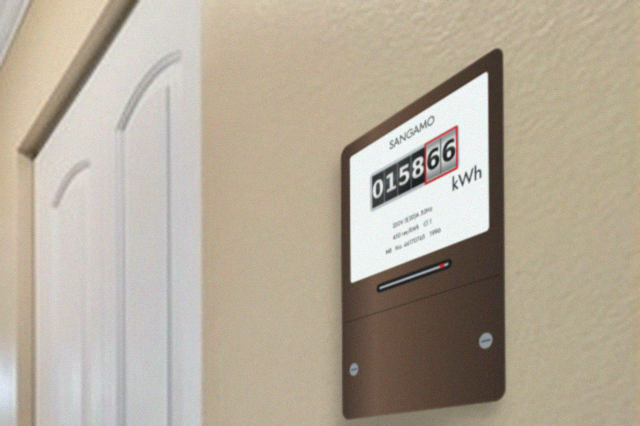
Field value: 158.66 kWh
